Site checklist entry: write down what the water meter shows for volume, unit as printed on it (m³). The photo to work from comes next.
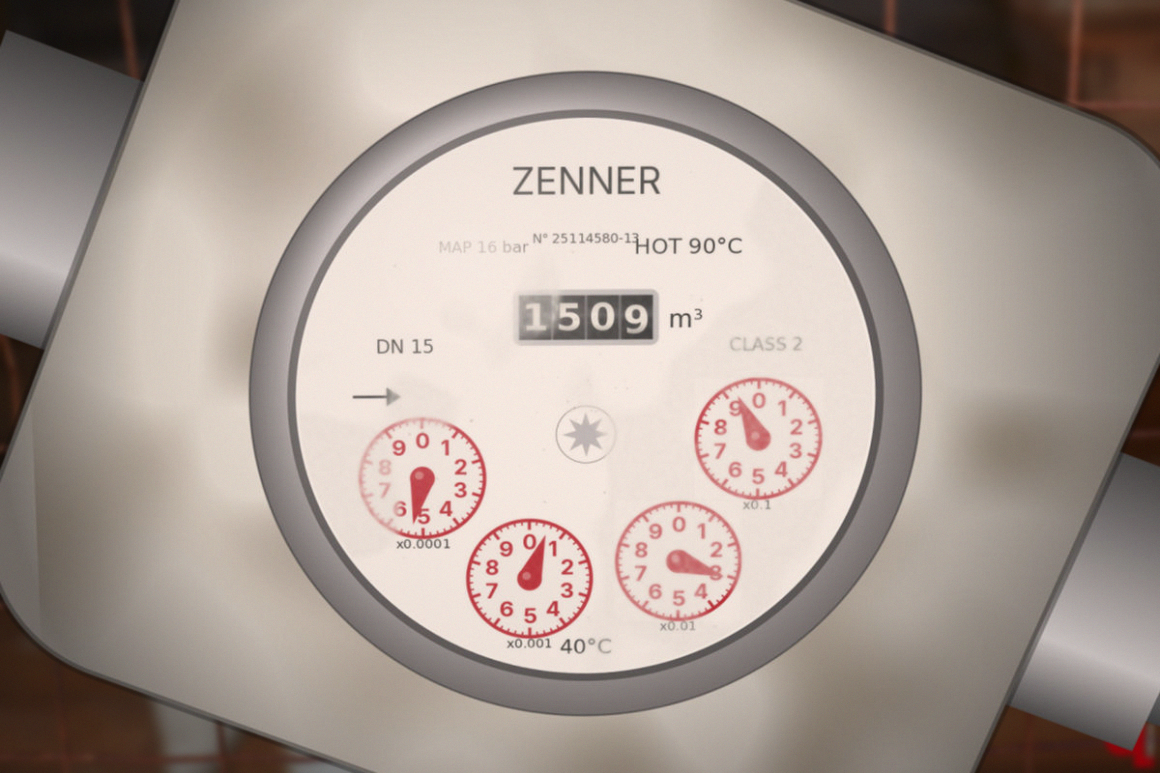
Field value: 1508.9305 m³
